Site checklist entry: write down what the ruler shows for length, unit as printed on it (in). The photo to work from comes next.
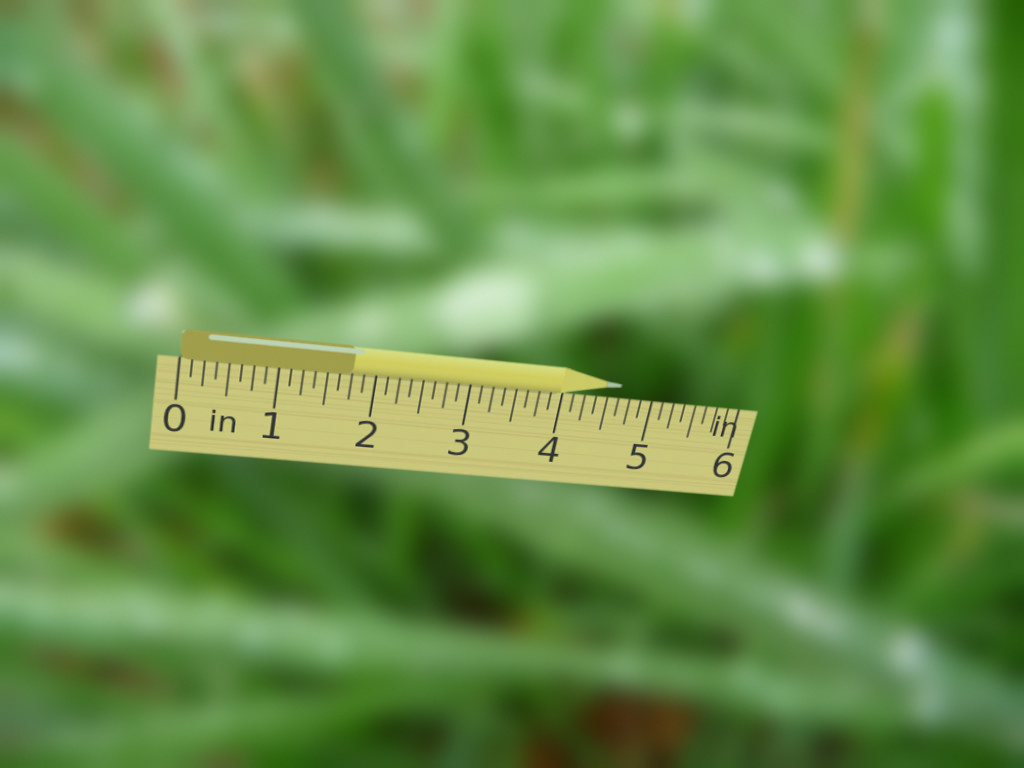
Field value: 4.625 in
